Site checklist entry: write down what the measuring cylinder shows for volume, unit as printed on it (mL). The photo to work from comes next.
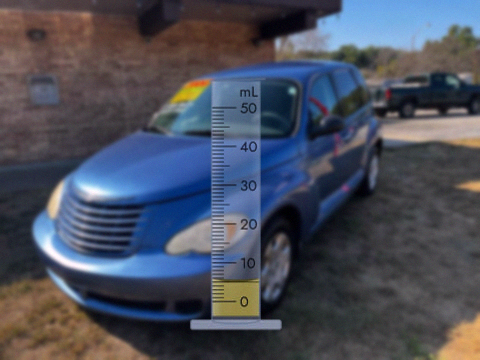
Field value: 5 mL
